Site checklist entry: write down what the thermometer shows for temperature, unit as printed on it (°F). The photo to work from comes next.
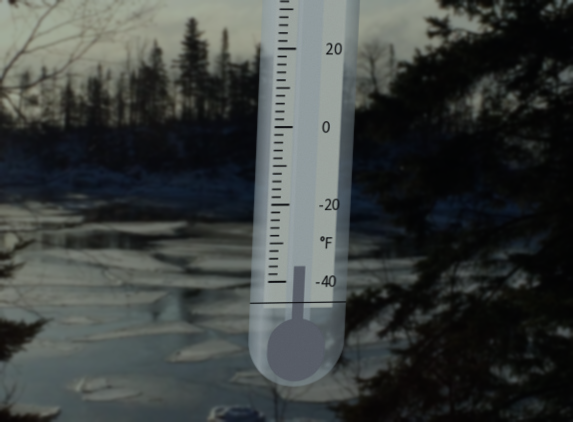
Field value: -36 °F
